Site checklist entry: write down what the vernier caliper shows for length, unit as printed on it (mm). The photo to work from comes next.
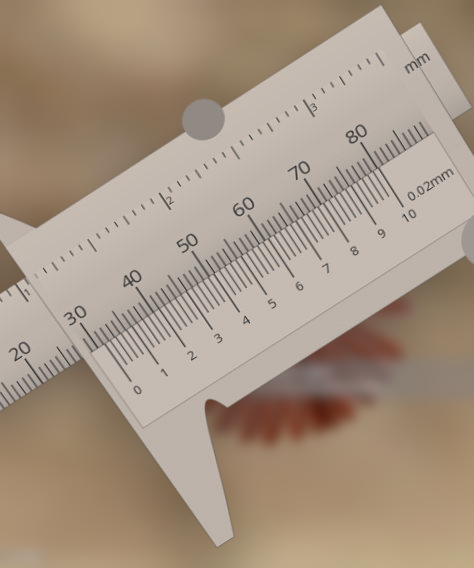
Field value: 31.2 mm
